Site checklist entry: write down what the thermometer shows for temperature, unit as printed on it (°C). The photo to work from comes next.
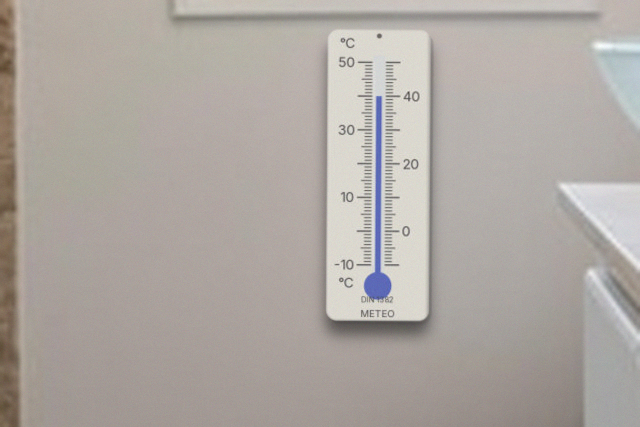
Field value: 40 °C
